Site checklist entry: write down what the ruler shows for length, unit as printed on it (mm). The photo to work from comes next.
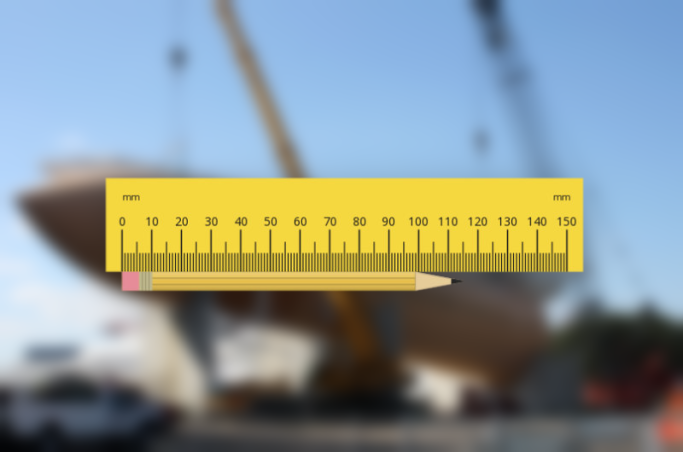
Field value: 115 mm
